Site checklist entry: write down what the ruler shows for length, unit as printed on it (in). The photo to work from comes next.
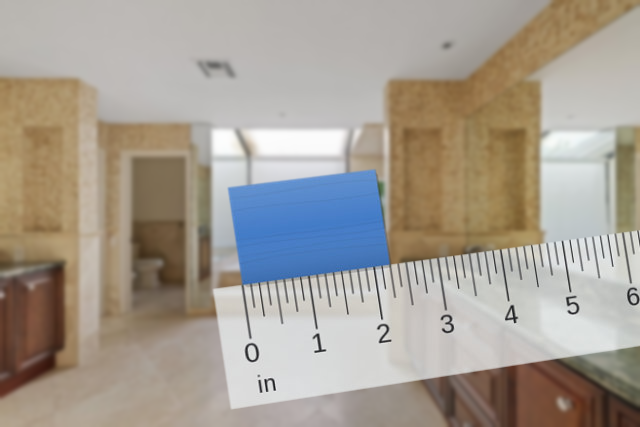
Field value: 2.25 in
